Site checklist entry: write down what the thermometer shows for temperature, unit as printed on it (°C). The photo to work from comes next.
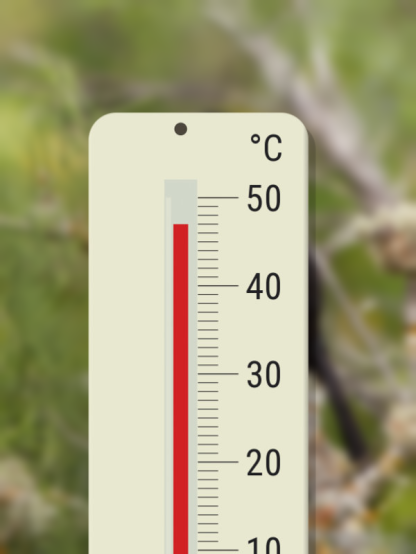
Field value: 47 °C
